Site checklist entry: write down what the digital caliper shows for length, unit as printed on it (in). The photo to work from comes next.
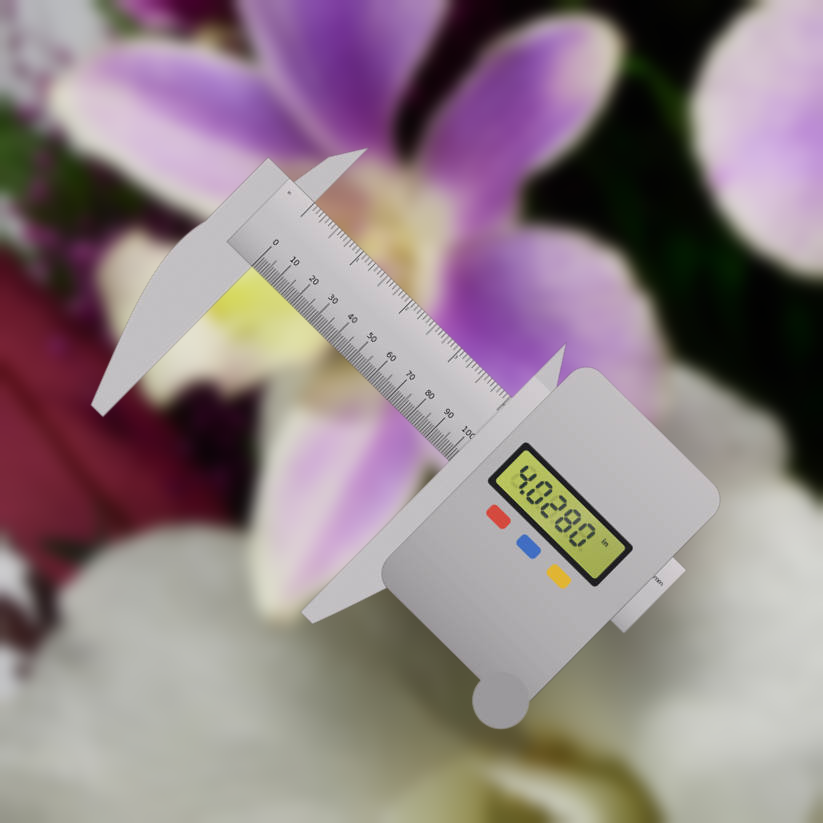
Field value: 4.0280 in
